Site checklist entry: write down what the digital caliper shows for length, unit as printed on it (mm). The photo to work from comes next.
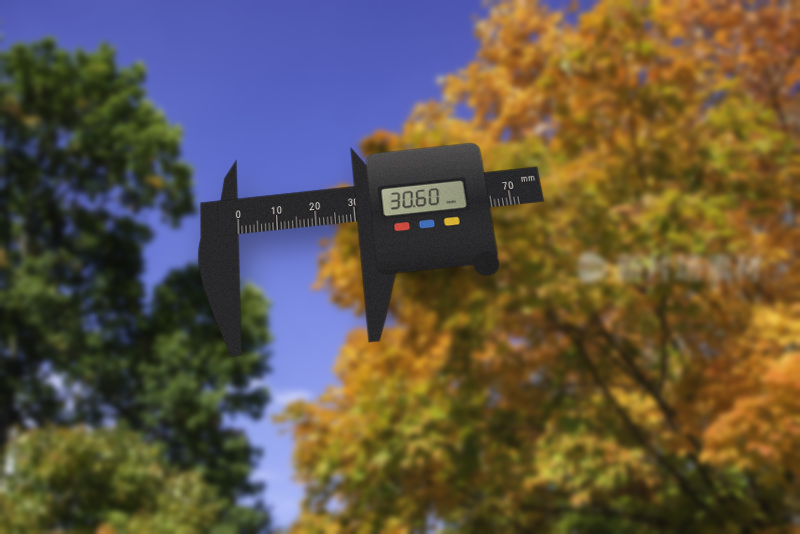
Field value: 30.60 mm
